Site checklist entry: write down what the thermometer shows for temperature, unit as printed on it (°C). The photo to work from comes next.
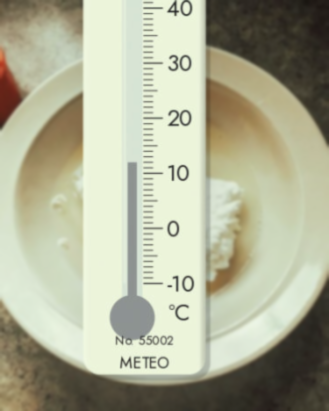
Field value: 12 °C
